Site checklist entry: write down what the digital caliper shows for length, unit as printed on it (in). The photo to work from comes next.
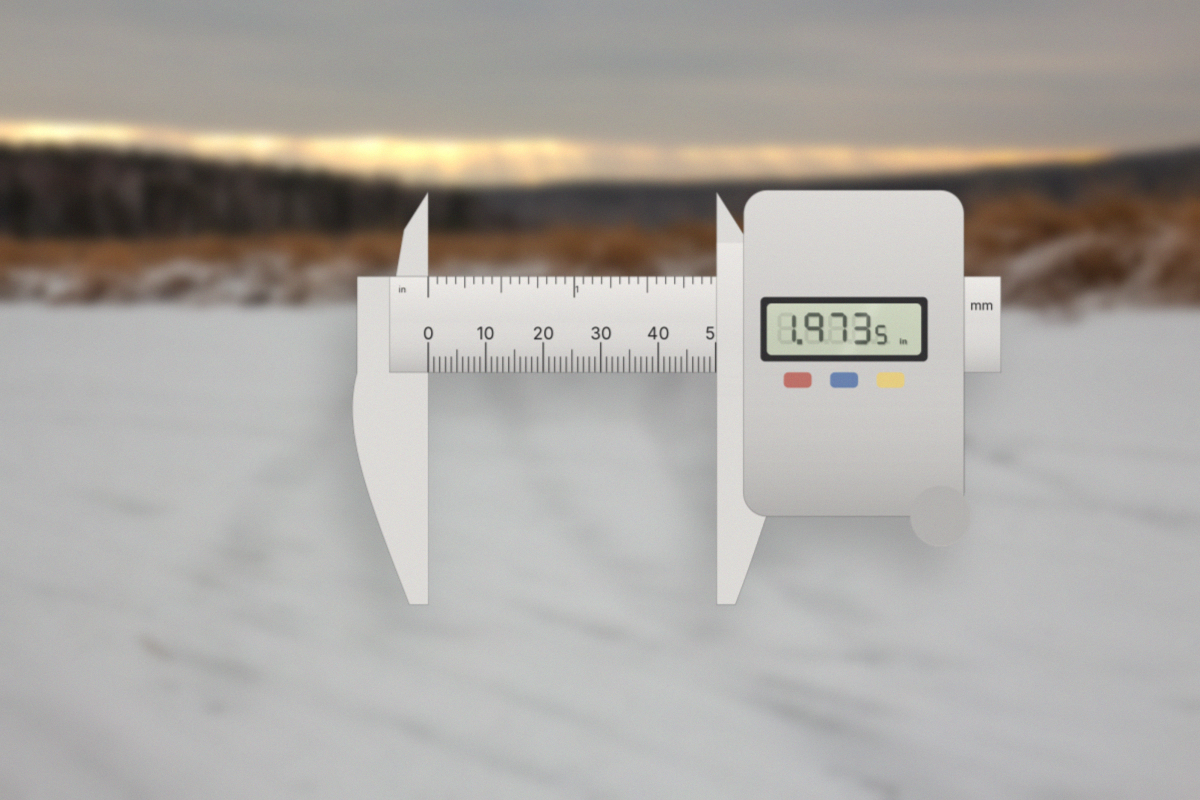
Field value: 1.9735 in
